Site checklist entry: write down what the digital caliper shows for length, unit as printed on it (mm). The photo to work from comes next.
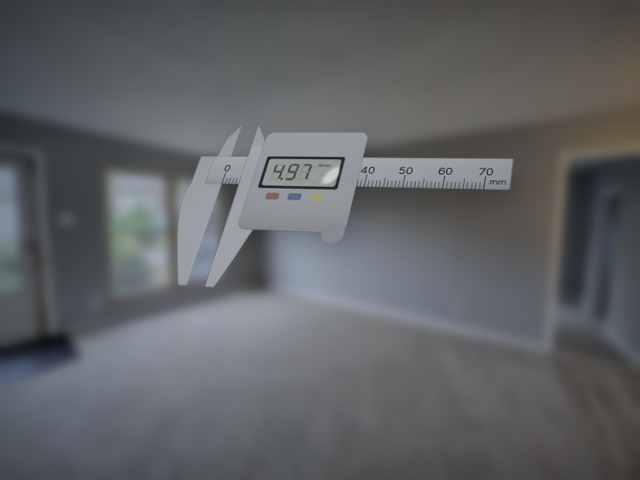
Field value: 4.97 mm
